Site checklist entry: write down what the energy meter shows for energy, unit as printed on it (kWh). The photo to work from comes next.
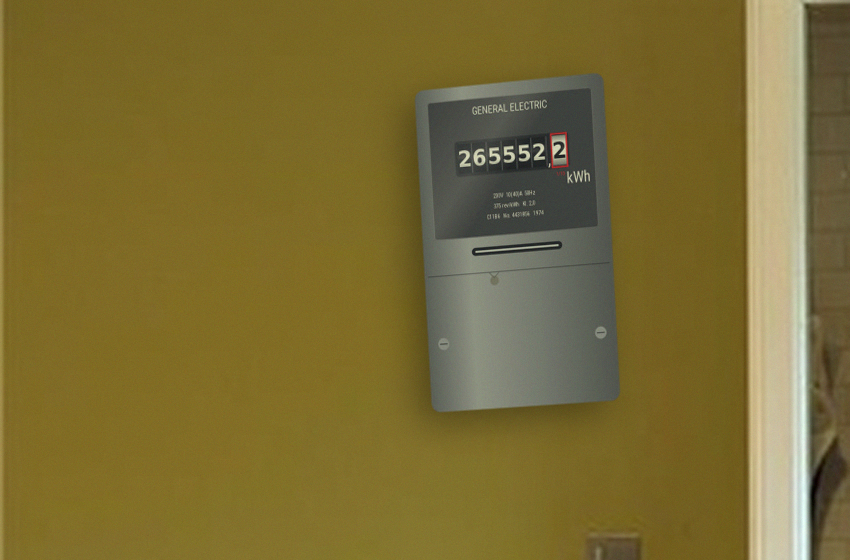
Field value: 265552.2 kWh
